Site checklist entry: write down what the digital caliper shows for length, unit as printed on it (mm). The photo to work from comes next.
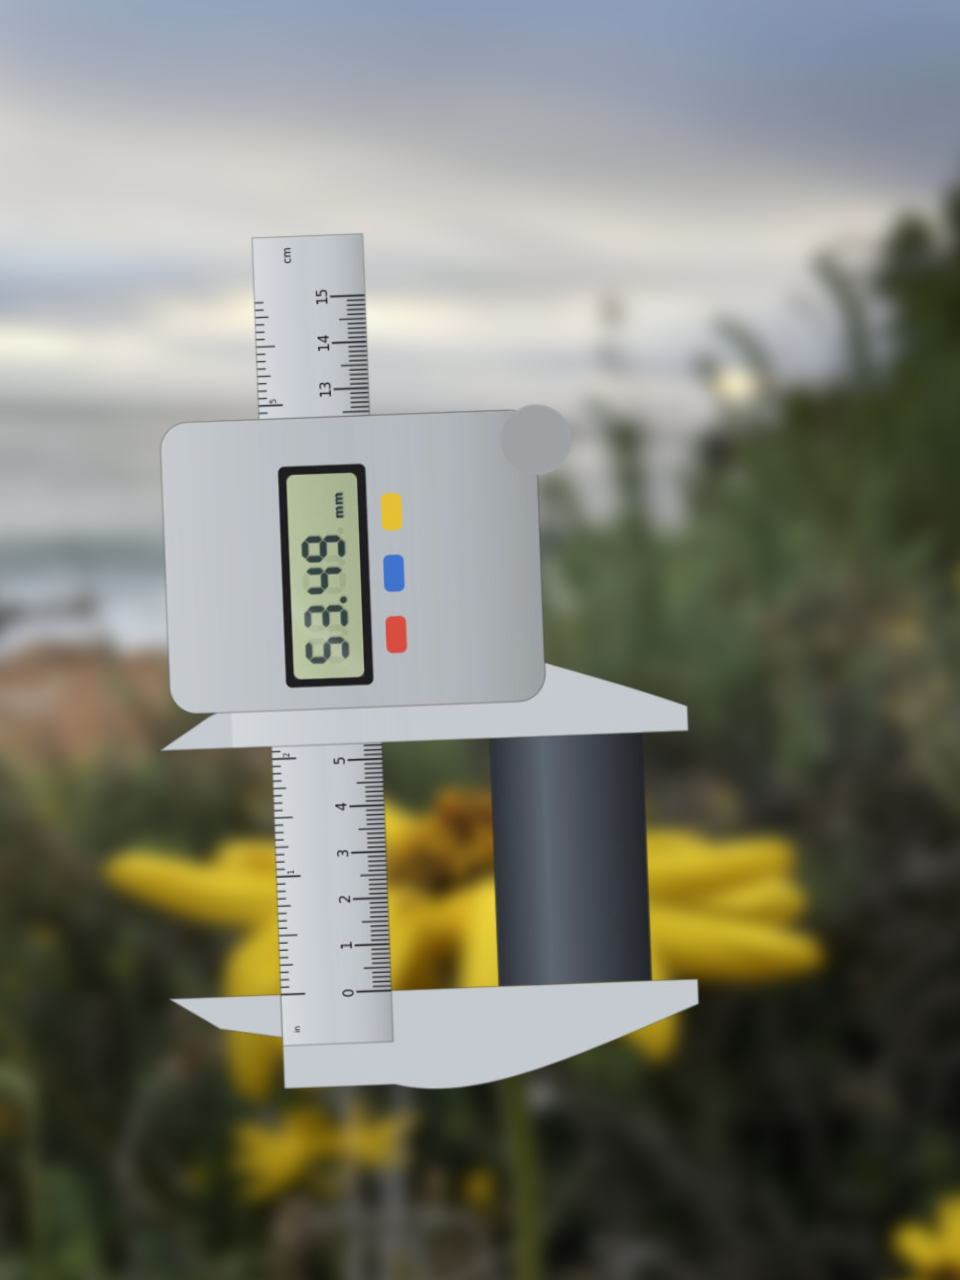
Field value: 53.49 mm
